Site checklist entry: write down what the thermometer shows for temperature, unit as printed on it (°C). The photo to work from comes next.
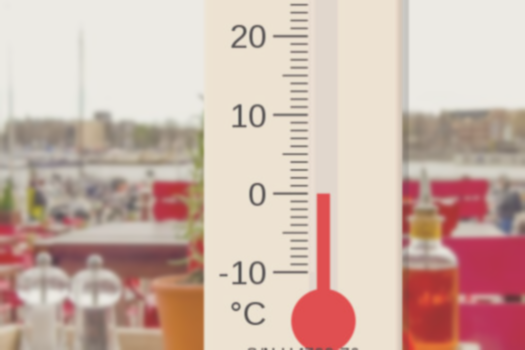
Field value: 0 °C
